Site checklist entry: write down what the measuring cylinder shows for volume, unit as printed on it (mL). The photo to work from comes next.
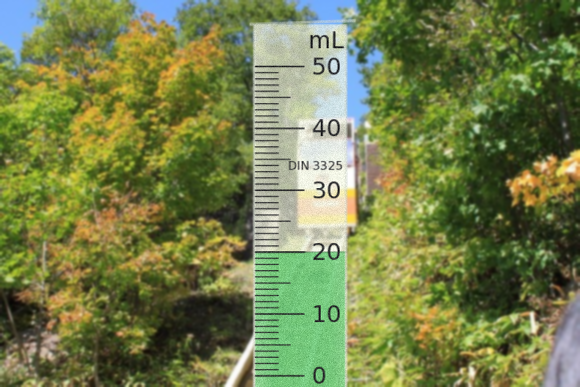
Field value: 20 mL
